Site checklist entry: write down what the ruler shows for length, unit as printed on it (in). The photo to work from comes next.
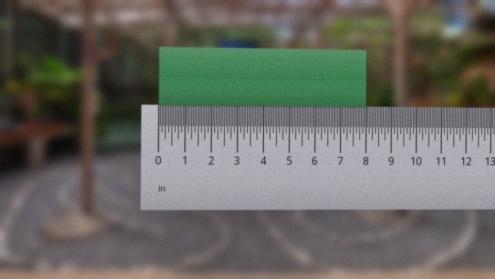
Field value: 8 in
